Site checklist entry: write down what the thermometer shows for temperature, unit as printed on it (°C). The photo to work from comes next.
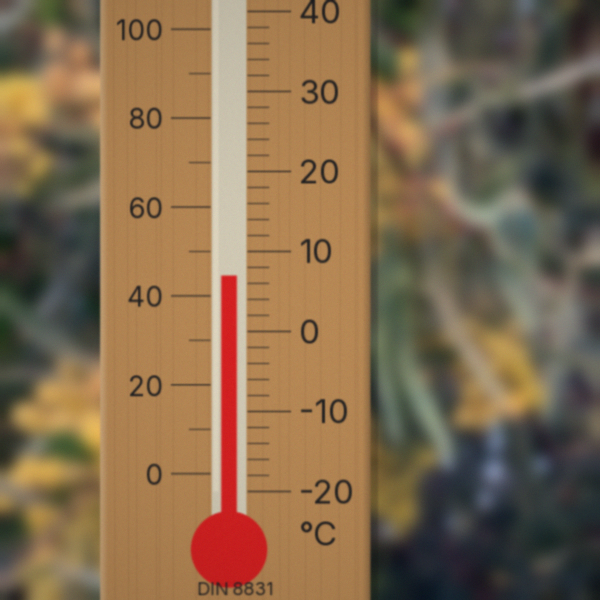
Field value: 7 °C
